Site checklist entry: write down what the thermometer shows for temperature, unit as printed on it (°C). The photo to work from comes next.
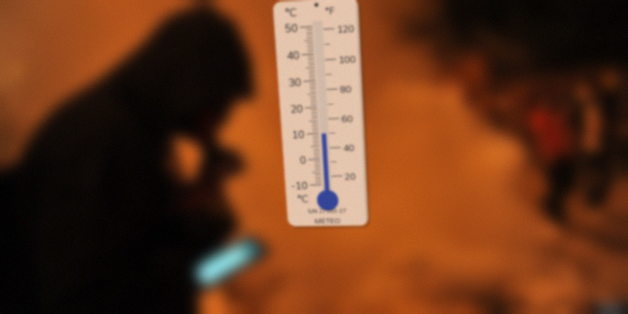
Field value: 10 °C
